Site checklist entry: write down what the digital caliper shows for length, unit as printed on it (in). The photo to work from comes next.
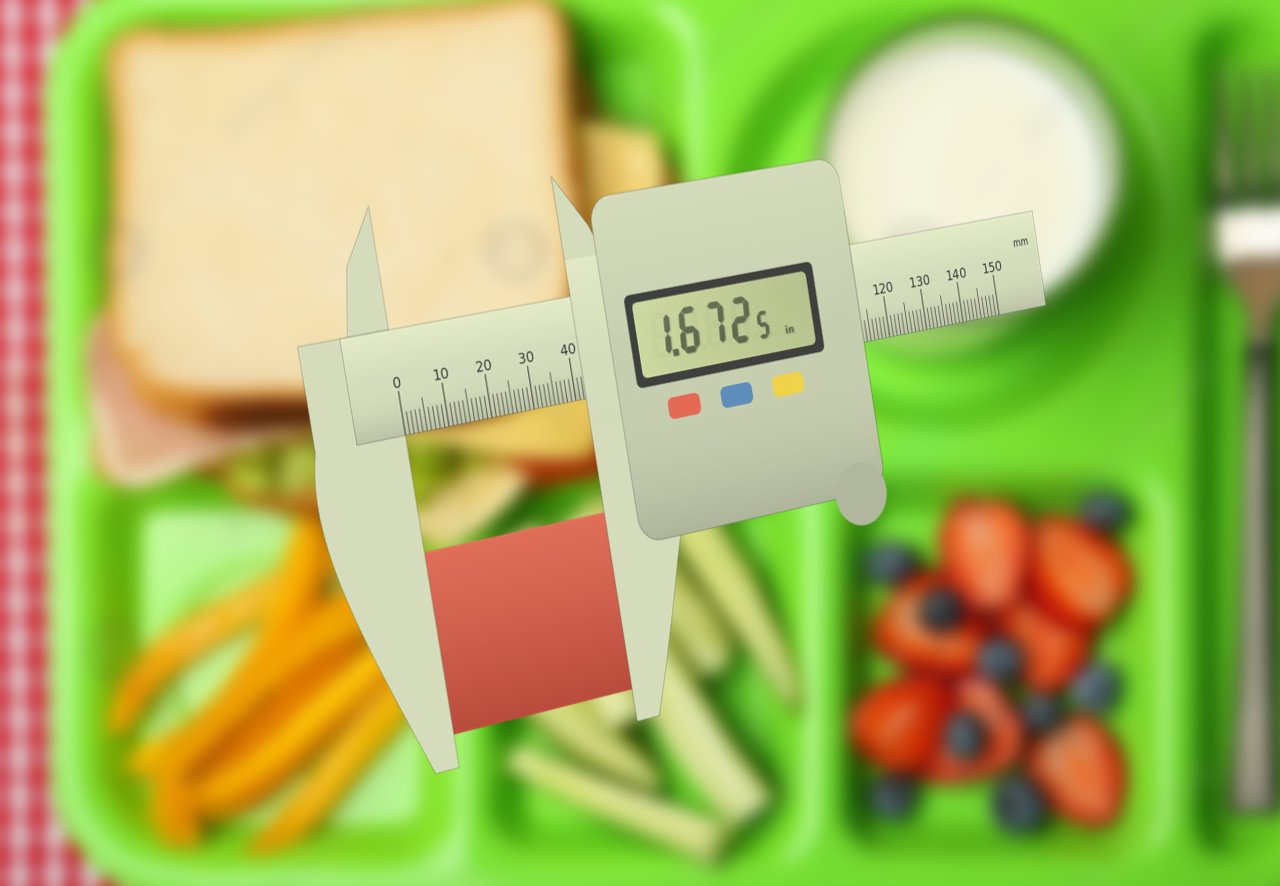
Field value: 1.6725 in
